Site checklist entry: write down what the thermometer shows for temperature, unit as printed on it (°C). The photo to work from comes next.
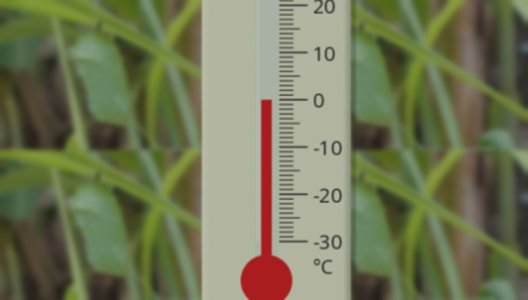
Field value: 0 °C
